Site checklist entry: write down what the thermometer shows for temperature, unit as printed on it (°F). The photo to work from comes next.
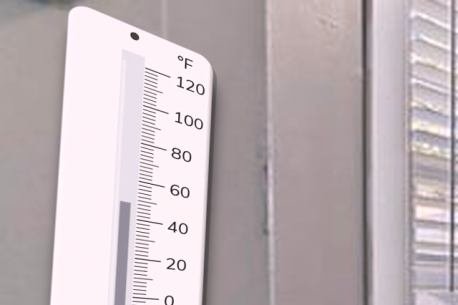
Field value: 48 °F
